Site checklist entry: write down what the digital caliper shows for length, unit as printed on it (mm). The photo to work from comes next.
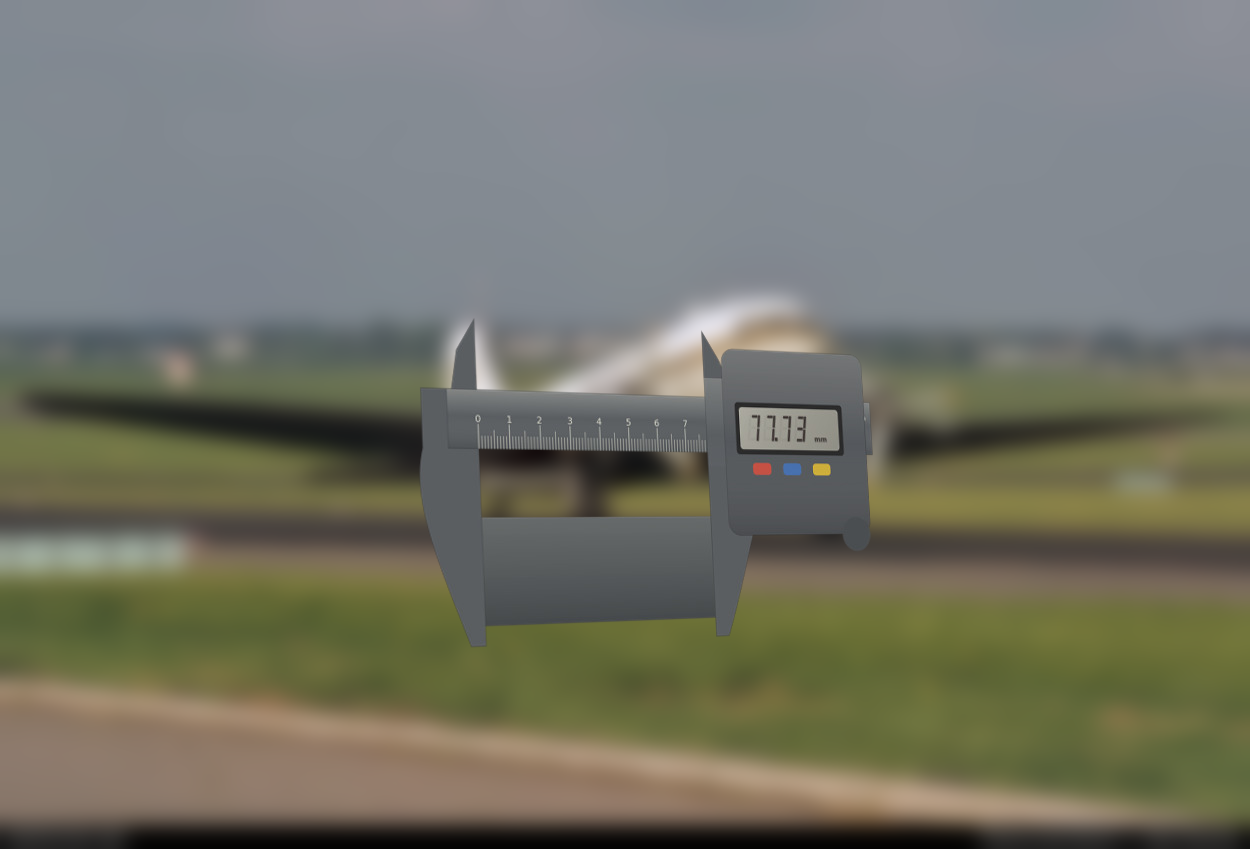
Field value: 77.73 mm
